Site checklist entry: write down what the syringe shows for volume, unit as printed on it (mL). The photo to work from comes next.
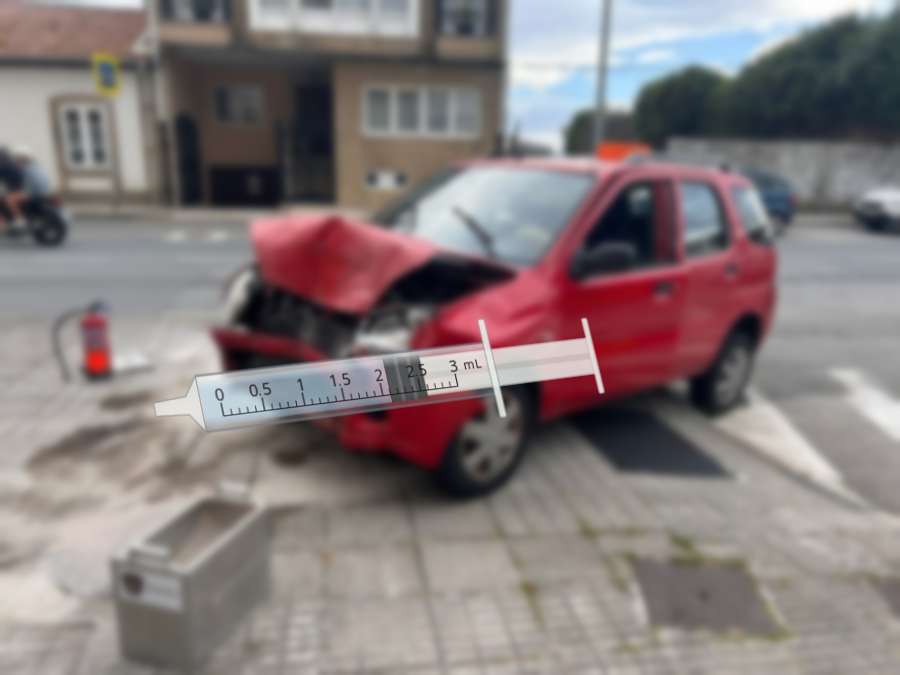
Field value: 2.1 mL
